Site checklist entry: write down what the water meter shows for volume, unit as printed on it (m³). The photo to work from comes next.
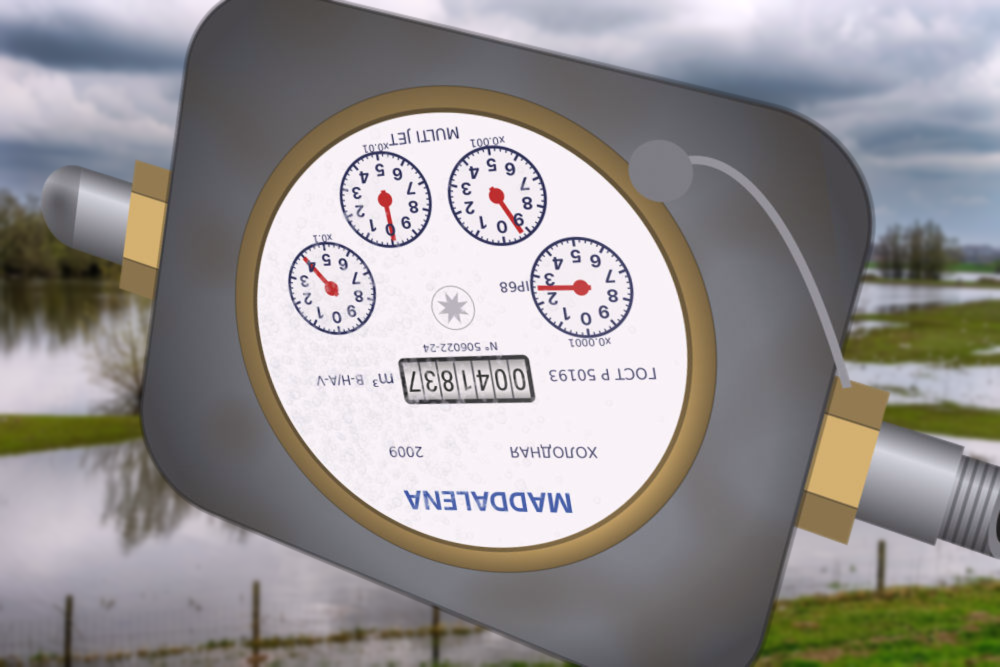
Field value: 41837.3992 m³
